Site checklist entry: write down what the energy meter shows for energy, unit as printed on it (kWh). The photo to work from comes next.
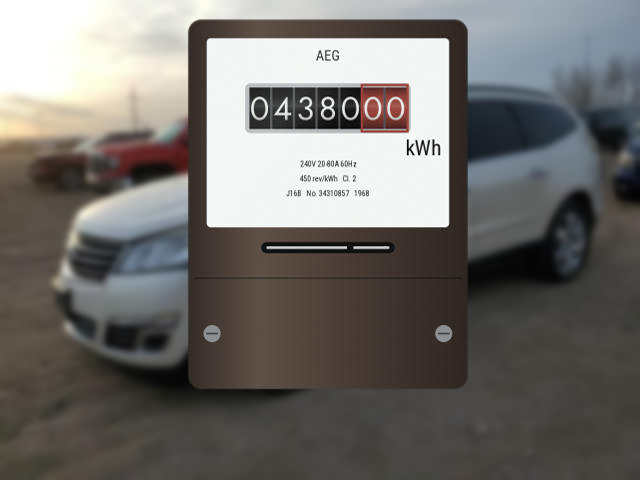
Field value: 4380.00 kWh
